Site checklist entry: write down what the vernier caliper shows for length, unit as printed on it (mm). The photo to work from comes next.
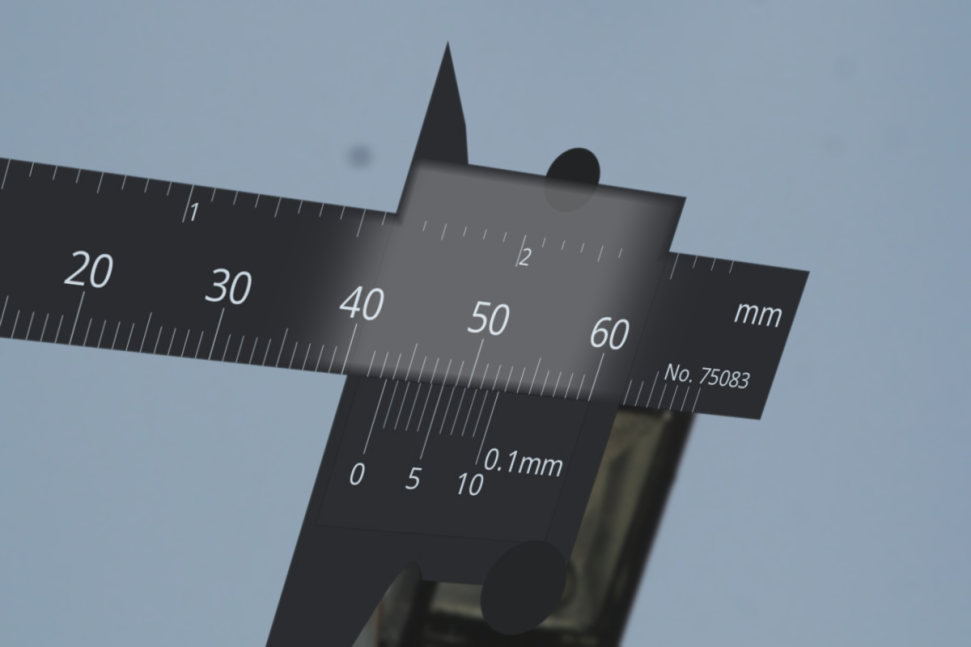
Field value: 43.5 mm
